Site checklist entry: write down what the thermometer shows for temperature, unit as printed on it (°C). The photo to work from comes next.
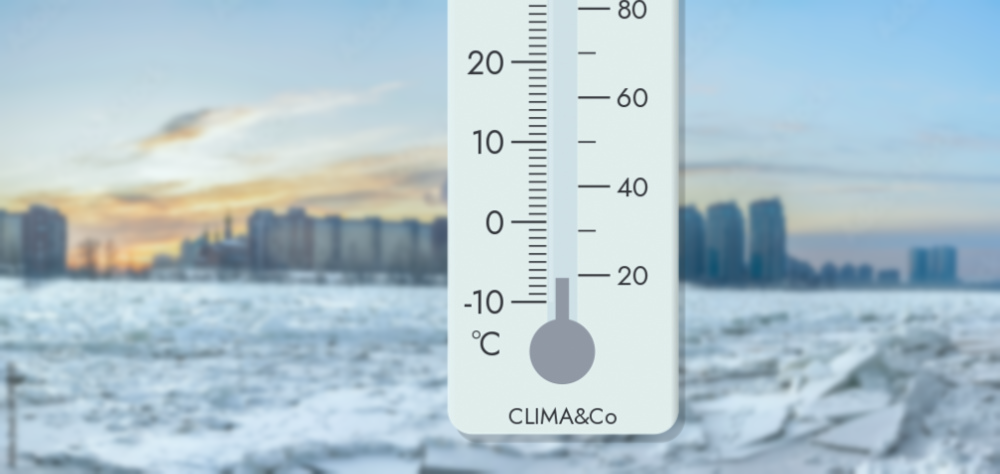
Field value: -7 °C
